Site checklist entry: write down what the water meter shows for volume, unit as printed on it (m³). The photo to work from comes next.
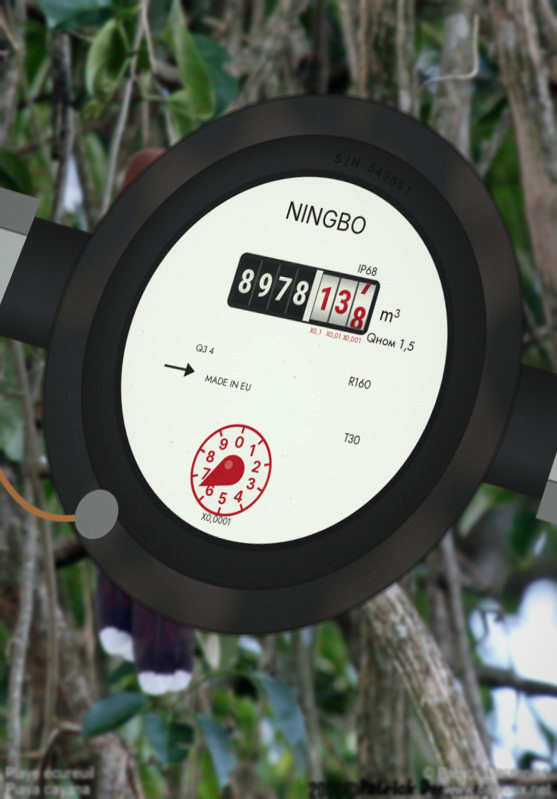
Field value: 8978.1376 m³
